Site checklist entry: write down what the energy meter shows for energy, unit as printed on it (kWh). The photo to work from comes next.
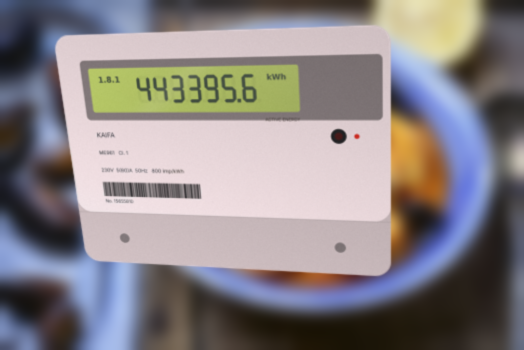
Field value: 443395.6 kWh
